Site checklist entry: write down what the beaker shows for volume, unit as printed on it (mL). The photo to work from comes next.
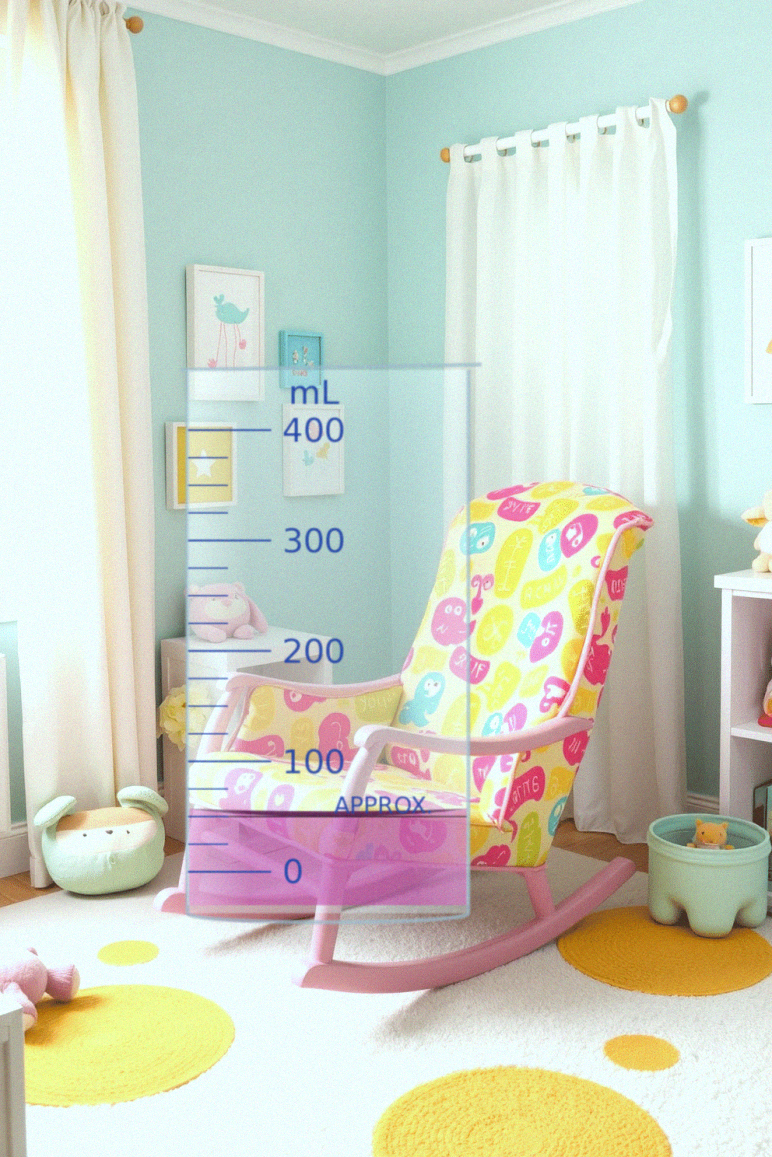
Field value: 50 mL
